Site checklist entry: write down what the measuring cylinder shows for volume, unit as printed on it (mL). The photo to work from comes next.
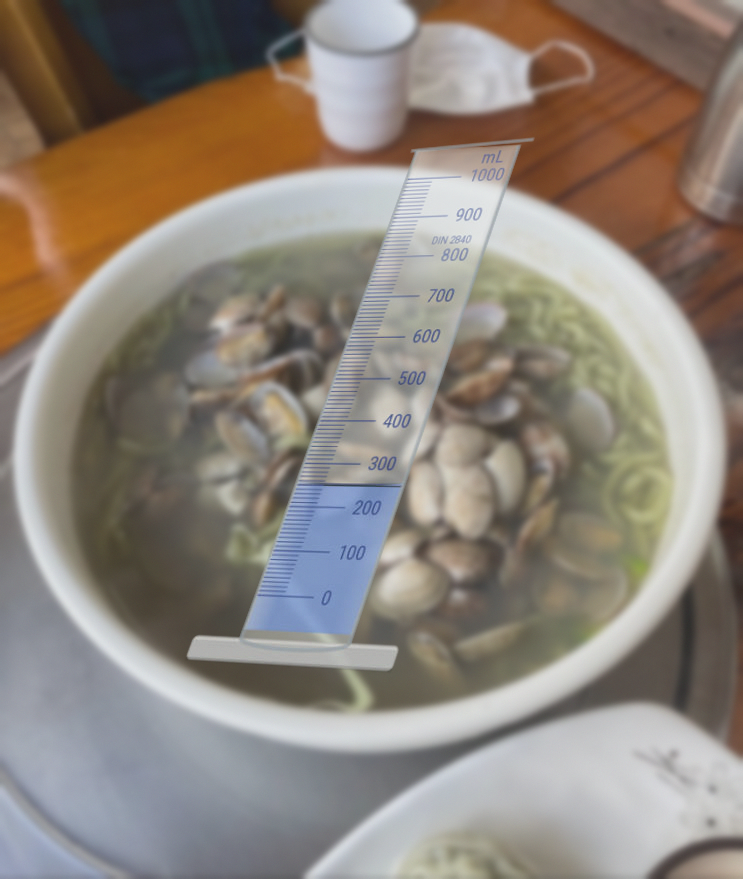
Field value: 250 mL
